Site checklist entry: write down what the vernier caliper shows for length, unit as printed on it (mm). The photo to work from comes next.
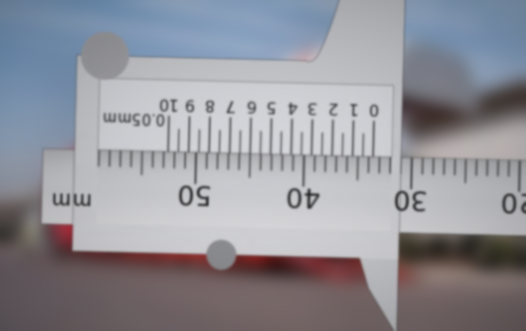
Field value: 33.6 mm
